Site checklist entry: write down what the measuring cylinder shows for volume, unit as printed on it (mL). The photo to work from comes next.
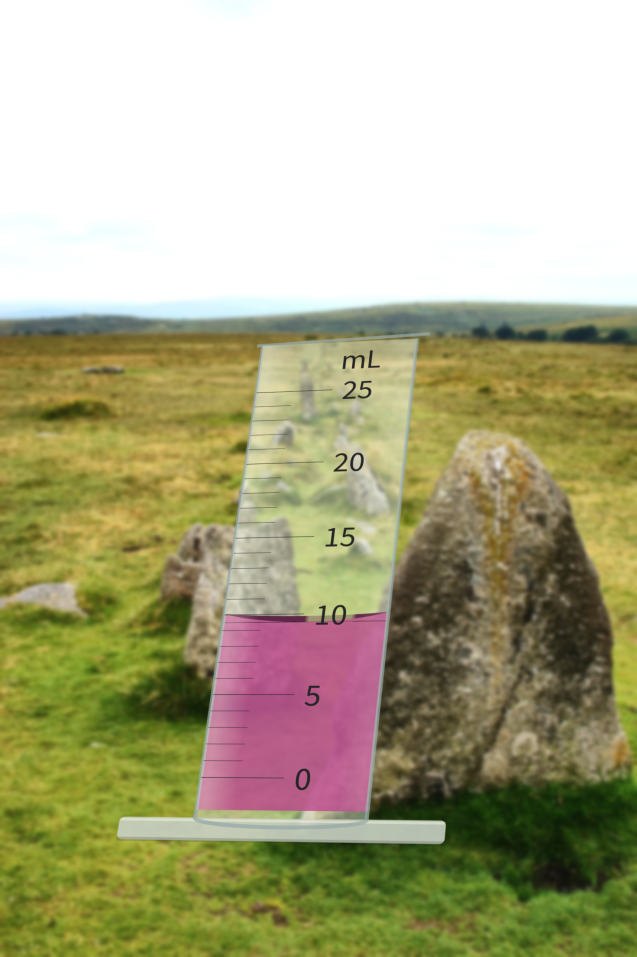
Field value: 9.5 mL
